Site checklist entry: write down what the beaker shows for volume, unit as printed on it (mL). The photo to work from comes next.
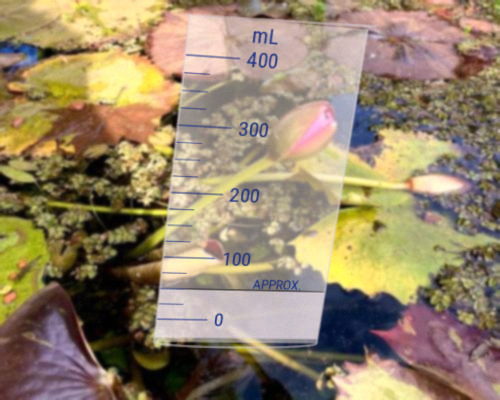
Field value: 50 mL
